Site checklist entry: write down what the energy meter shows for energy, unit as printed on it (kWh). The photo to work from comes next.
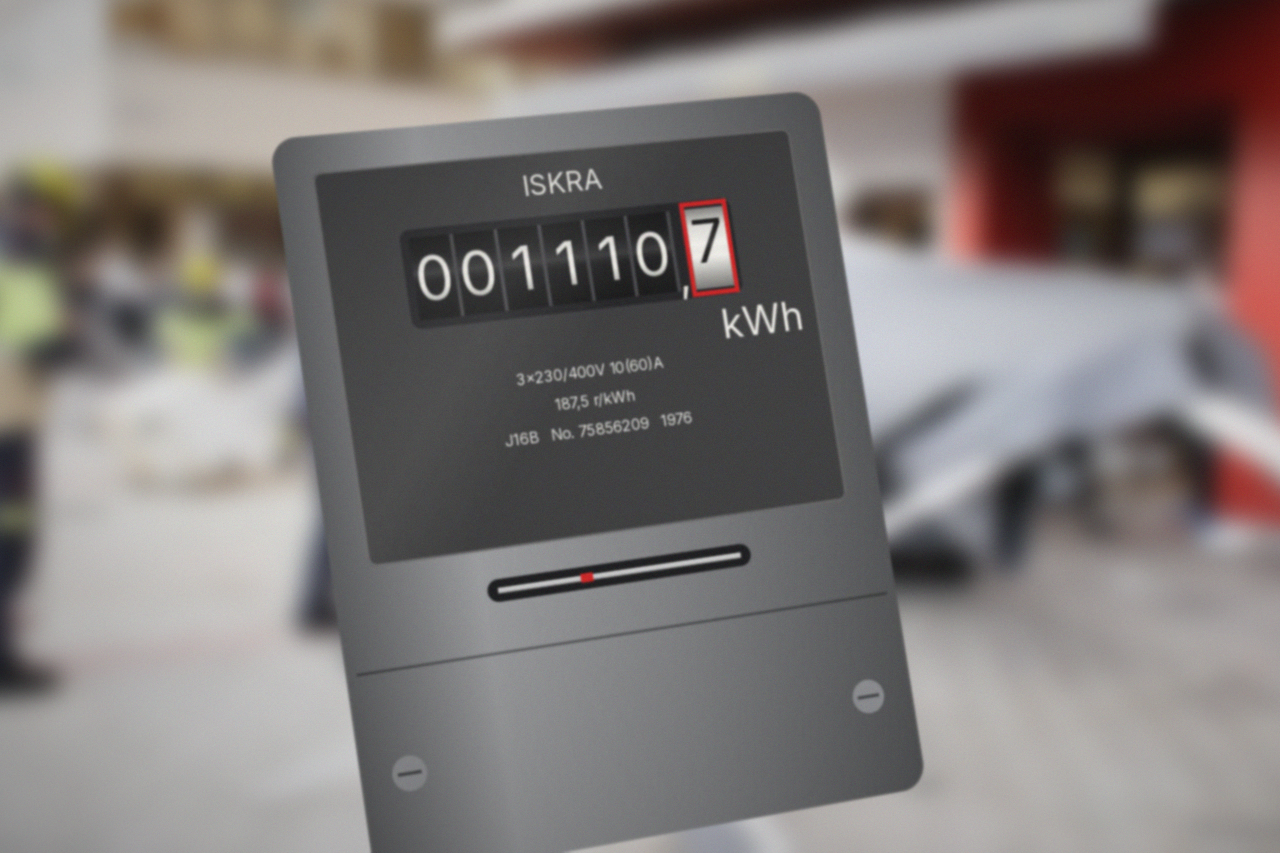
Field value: 1110.7 kWh
